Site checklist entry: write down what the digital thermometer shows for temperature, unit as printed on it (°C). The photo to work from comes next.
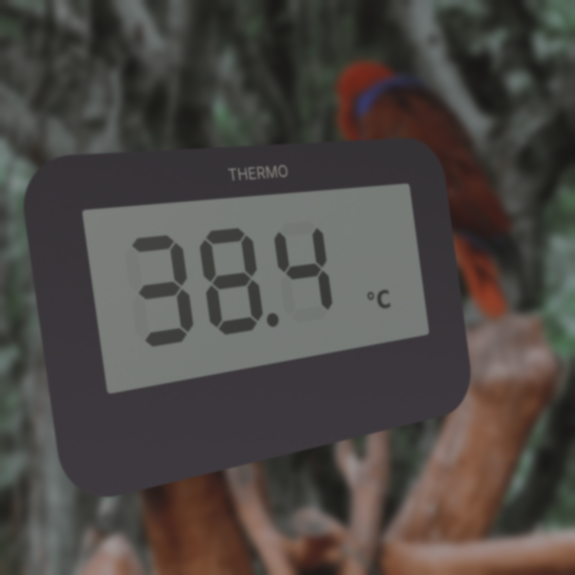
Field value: 38.4 °C
